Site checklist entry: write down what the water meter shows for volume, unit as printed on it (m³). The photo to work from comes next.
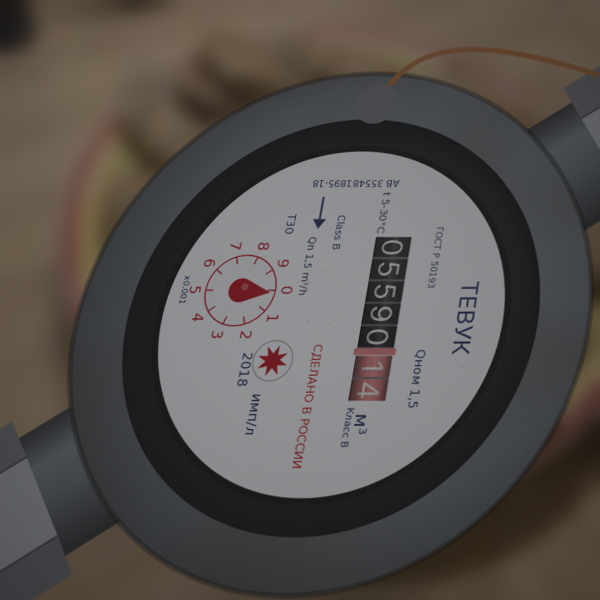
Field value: 5590.140 m³
